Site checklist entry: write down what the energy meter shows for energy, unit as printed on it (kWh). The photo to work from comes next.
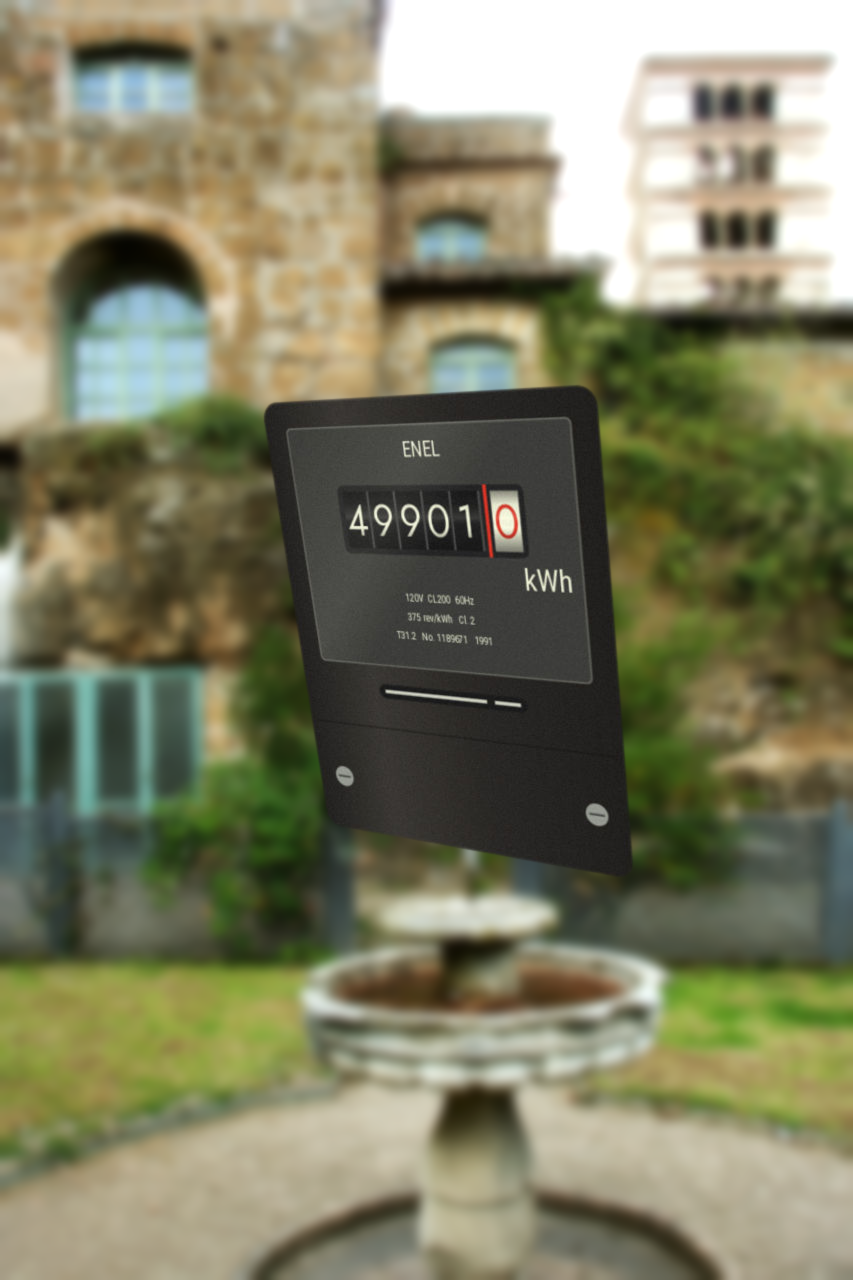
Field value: 49901.0 kWh
